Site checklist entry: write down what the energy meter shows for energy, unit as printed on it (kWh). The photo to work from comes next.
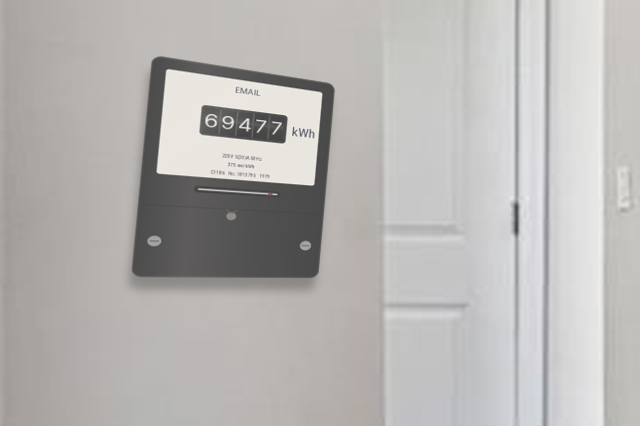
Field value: 69477 kWh
